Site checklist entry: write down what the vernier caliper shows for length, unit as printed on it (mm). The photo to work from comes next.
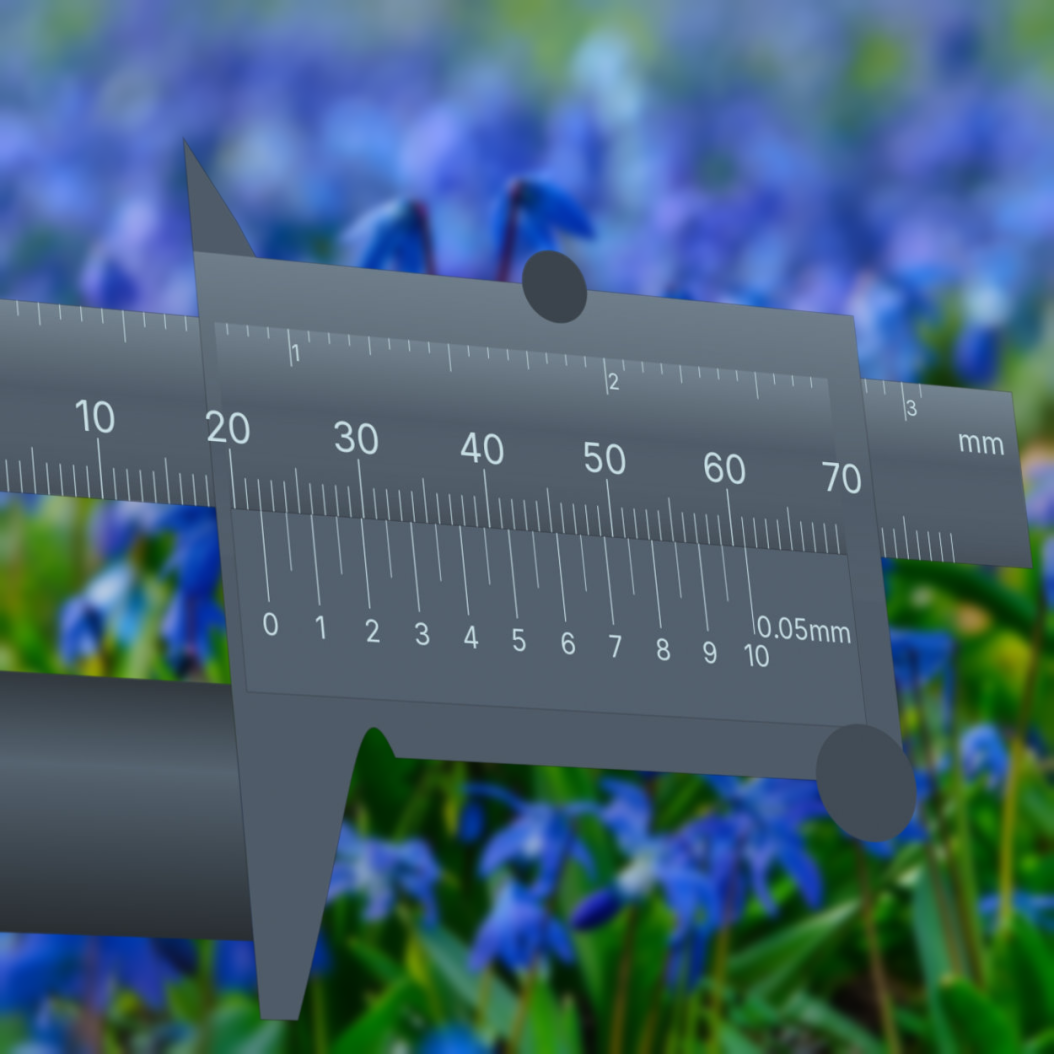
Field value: 22.0 mm
